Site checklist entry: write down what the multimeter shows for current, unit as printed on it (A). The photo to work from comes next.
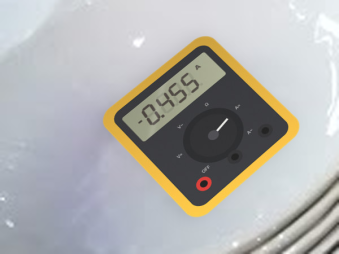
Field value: -0.455 A
